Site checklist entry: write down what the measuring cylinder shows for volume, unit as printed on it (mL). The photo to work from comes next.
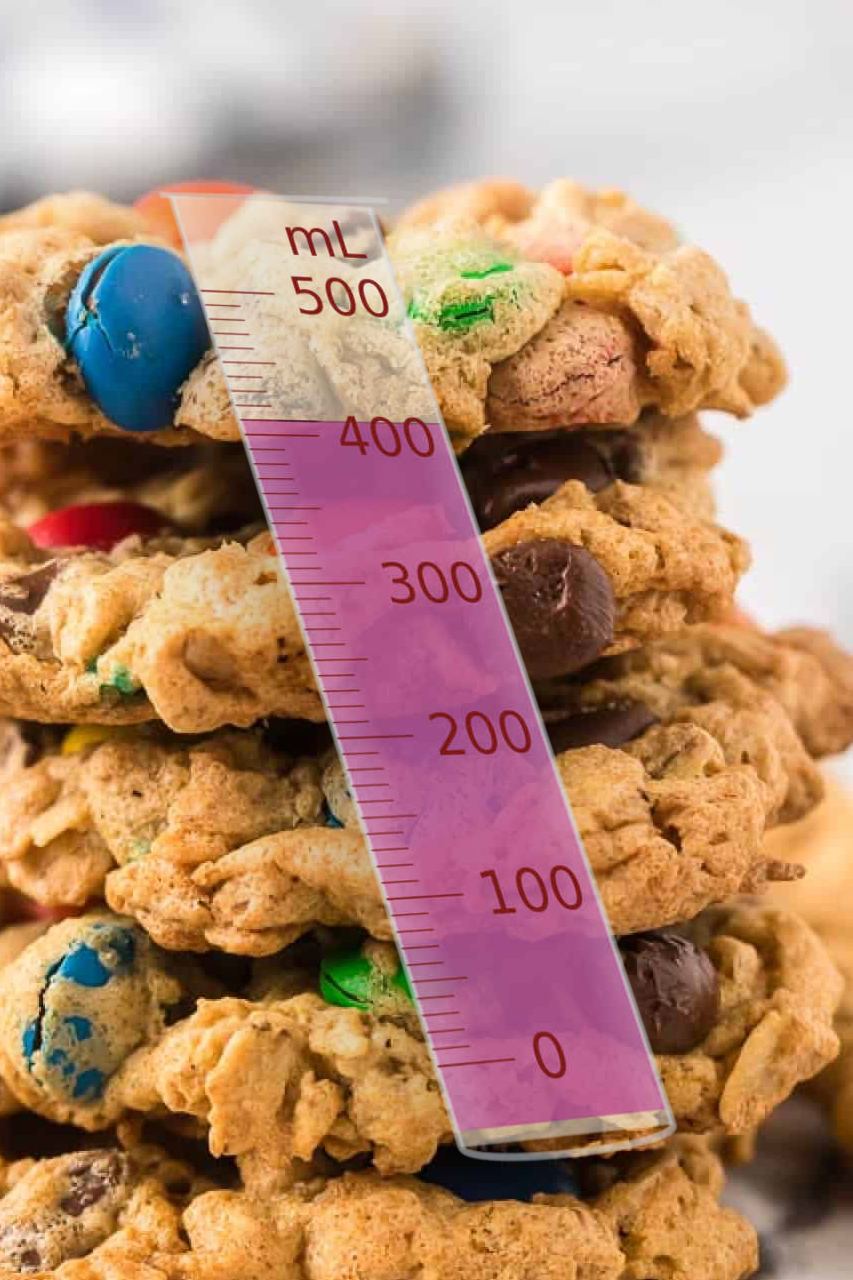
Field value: 410 mL
